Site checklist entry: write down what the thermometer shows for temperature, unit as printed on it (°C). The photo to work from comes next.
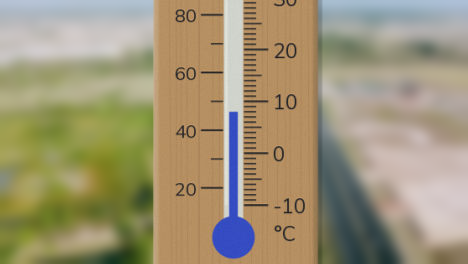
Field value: 8 °C
